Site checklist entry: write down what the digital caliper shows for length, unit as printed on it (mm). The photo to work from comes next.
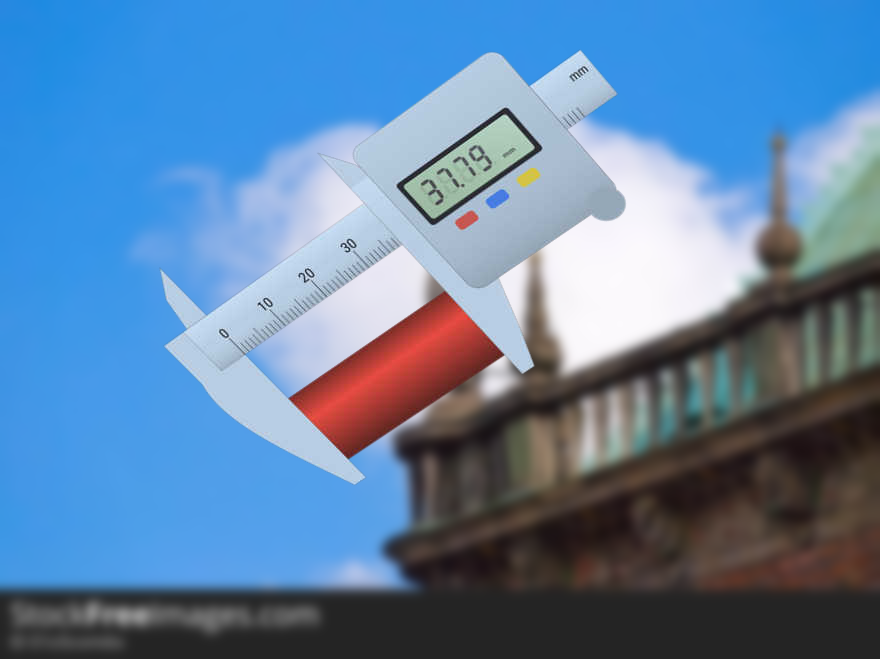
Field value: 37.79 mm
